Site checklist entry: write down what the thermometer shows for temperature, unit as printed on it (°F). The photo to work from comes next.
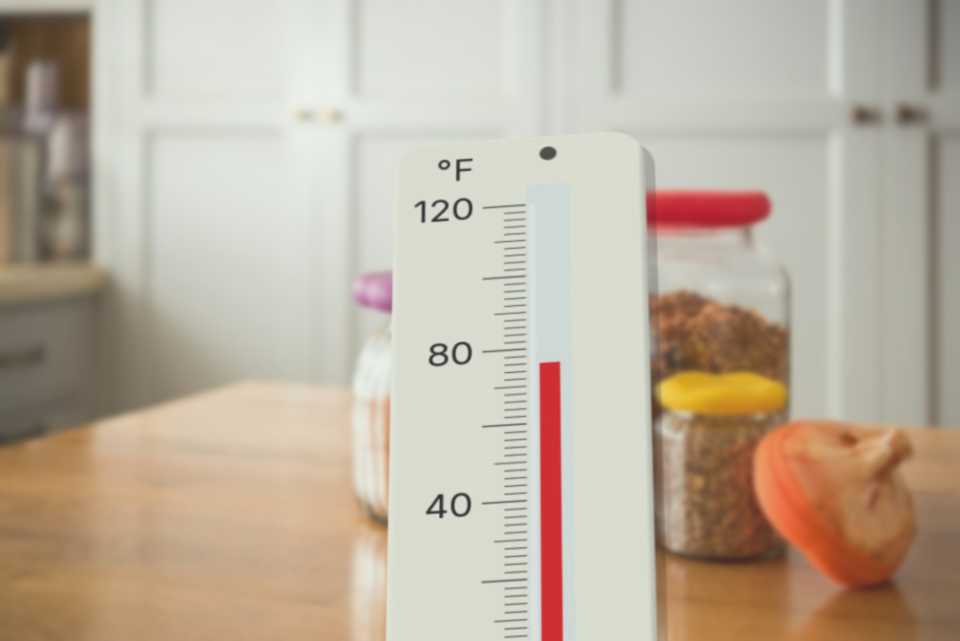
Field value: 76 °F
